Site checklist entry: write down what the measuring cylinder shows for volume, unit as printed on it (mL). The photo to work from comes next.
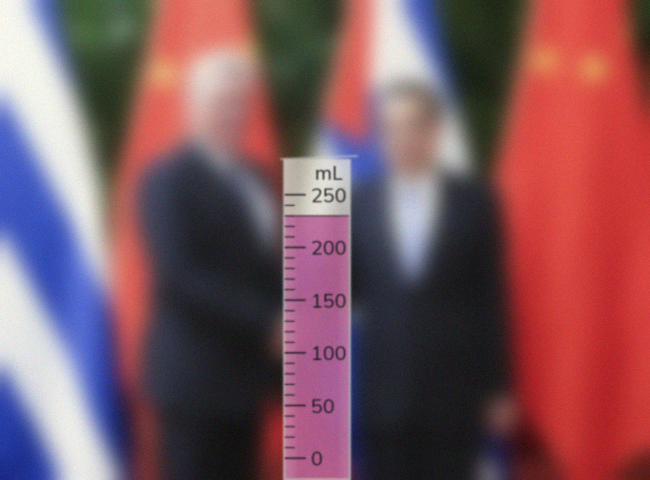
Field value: 230 mL
